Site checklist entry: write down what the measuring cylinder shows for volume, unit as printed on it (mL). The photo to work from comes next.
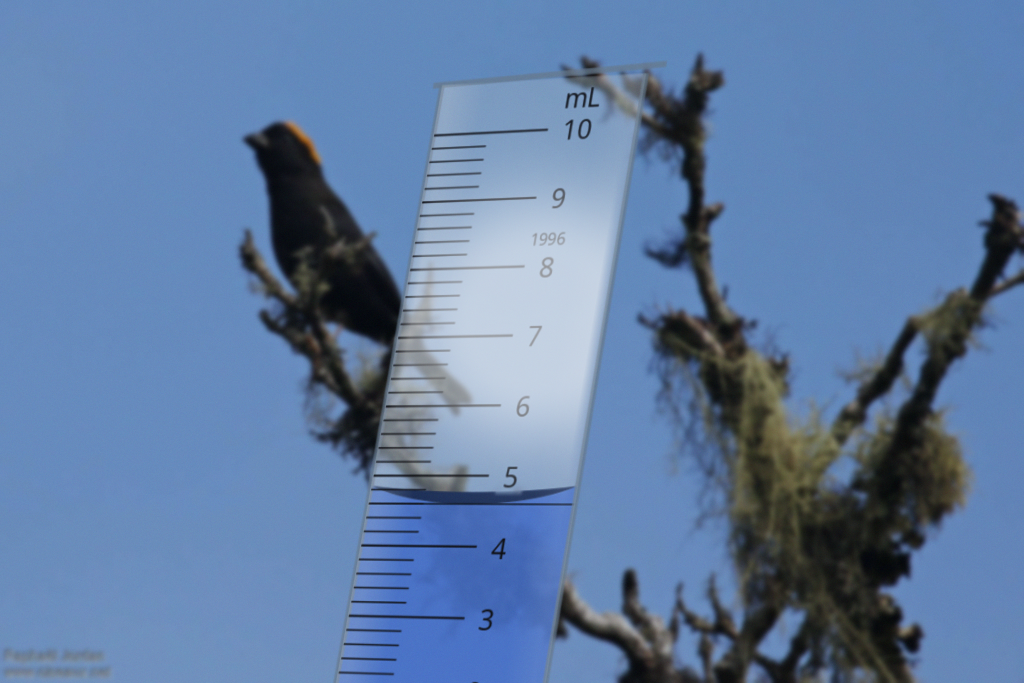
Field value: 4.6 mL
